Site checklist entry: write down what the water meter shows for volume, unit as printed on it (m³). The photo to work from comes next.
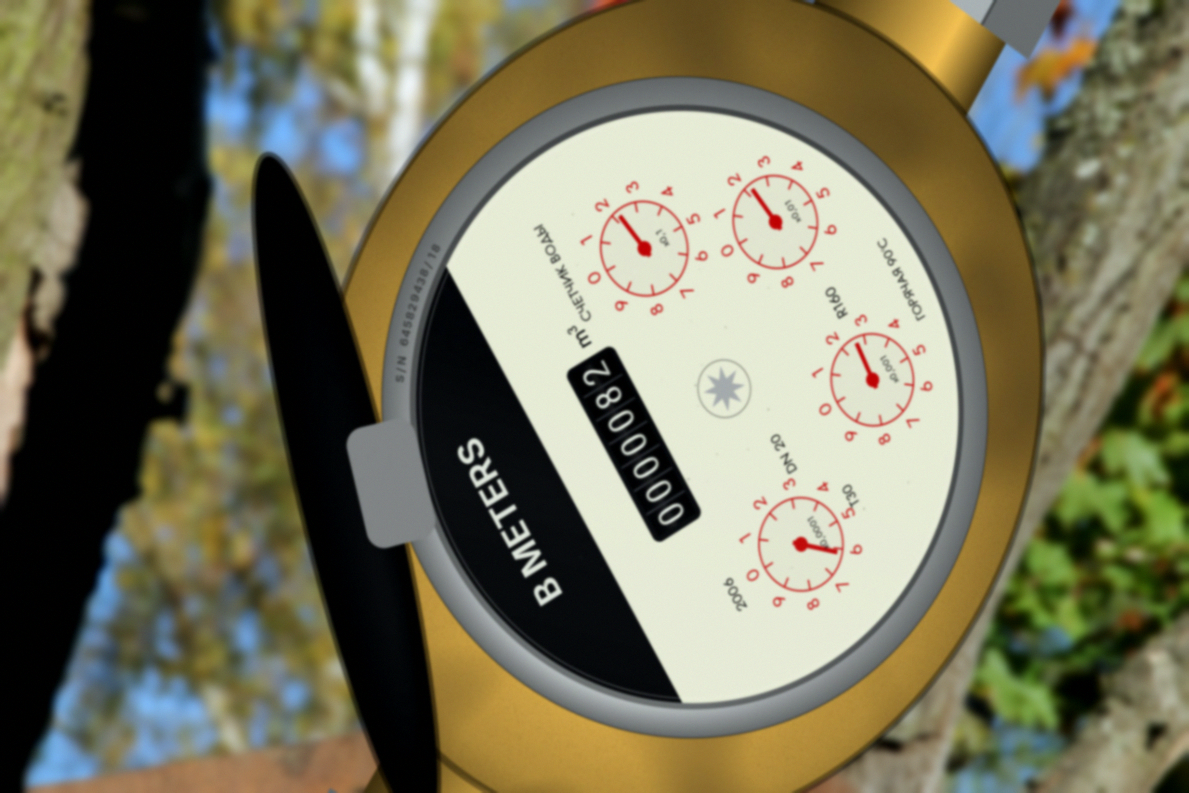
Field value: 82.2226 m³
